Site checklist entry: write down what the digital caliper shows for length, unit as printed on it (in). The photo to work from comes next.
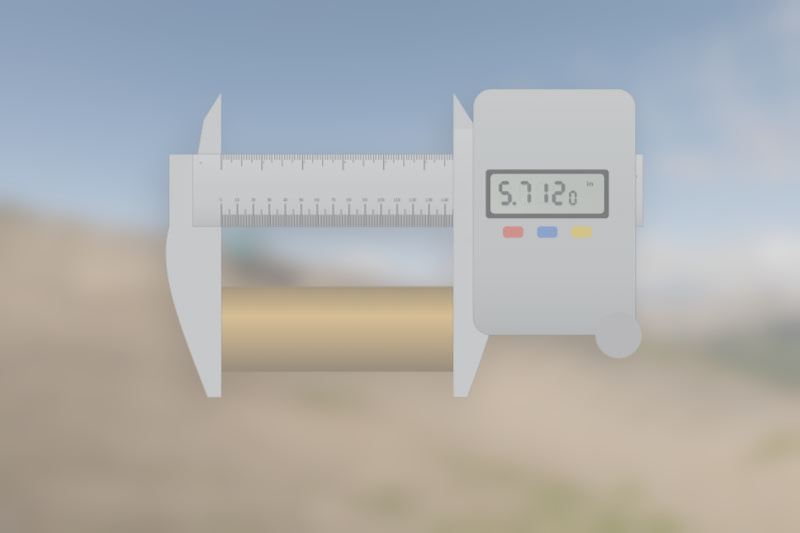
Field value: 5.7120 in
